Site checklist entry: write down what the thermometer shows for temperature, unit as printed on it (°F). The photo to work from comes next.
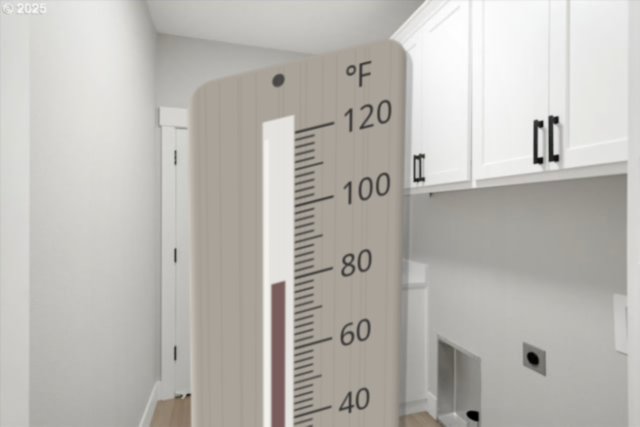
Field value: 80 °F
